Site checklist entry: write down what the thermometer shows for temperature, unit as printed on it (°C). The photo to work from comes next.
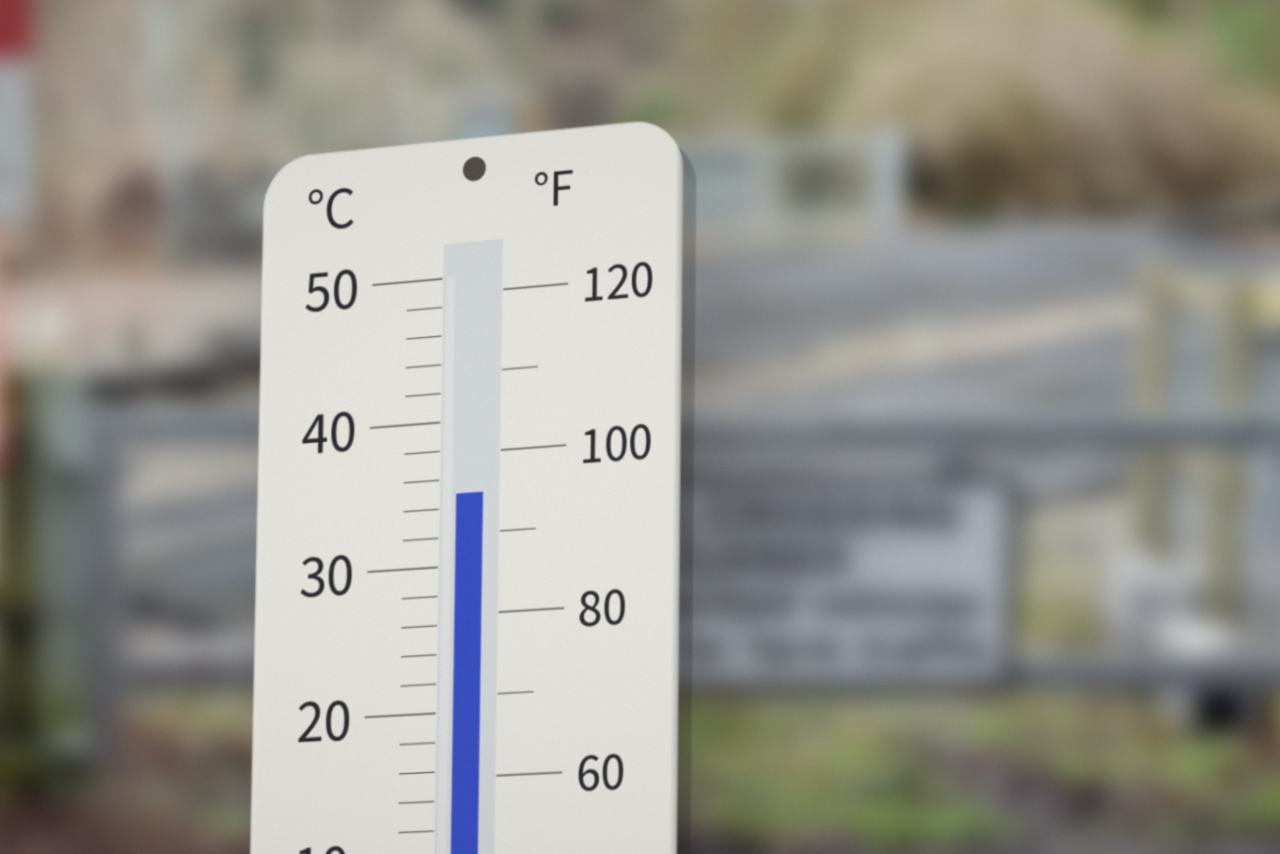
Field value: 35 °C
